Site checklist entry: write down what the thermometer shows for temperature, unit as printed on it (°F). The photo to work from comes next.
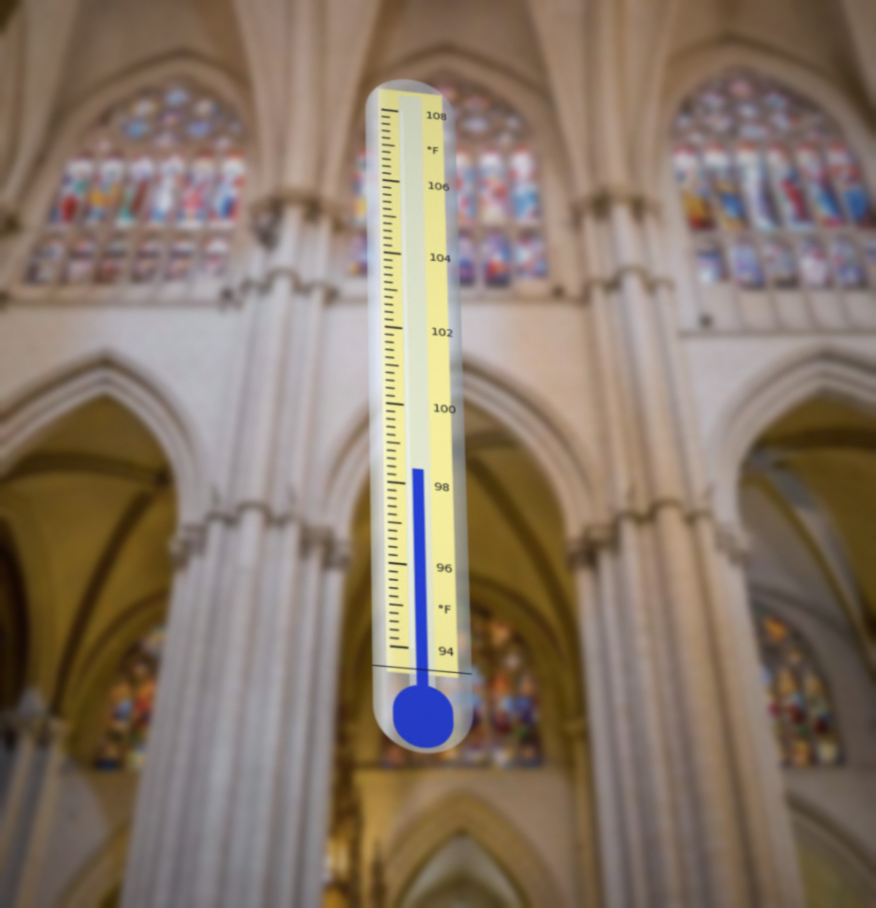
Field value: 98.4 °F
